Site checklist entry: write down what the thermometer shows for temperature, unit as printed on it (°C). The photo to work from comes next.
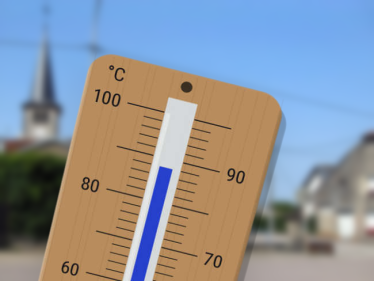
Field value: 88 °C
